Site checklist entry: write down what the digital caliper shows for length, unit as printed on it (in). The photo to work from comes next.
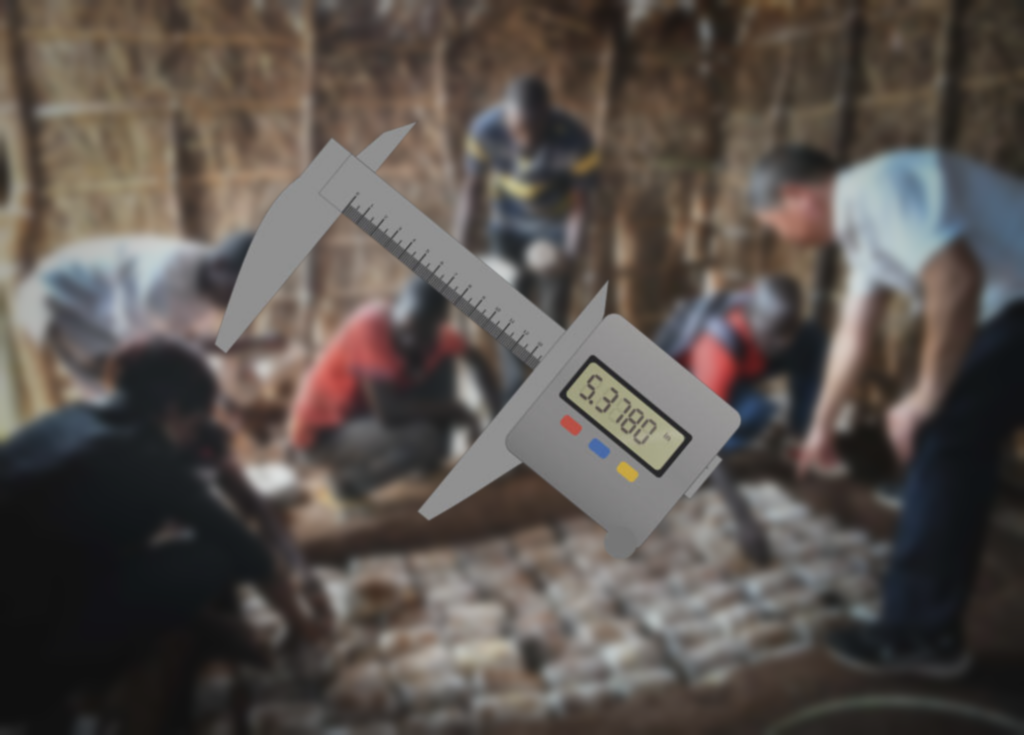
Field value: 5.3780 in
